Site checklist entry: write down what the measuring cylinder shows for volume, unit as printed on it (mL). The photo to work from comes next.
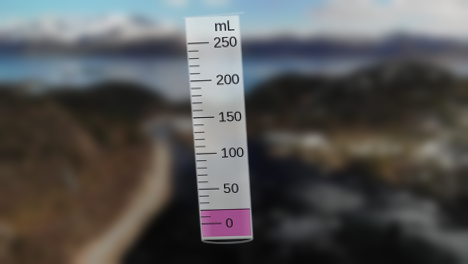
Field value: 20 mL
